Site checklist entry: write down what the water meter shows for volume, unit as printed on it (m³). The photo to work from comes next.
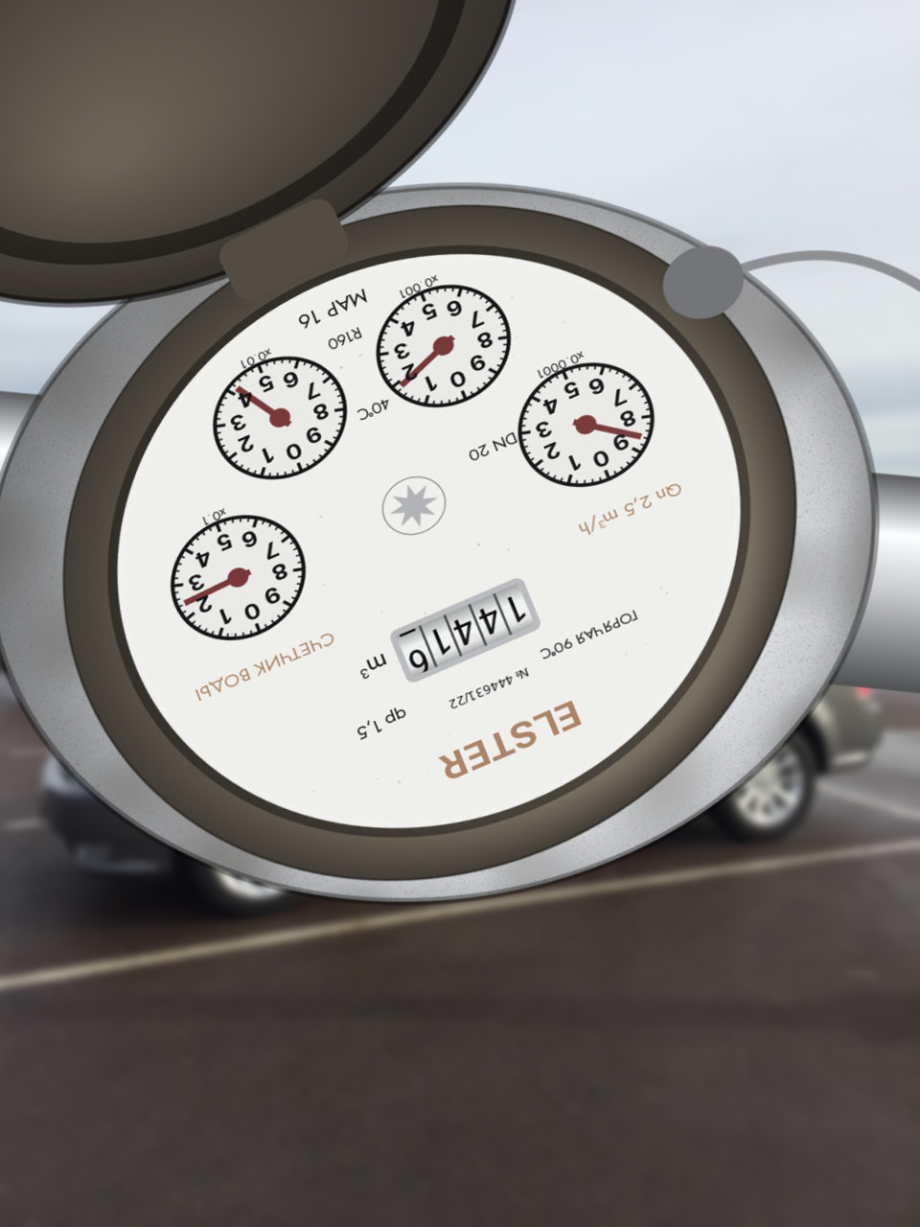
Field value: 14416.2418 m³
